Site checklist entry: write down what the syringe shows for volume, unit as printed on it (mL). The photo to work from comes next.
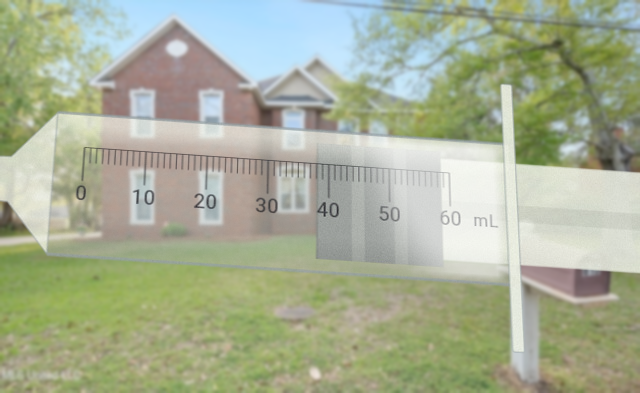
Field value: 38 mL
